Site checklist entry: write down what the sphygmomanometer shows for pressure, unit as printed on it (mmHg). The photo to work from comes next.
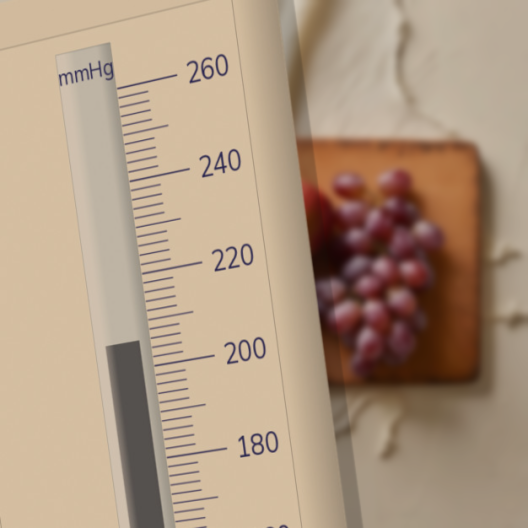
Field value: 206 mmHg
